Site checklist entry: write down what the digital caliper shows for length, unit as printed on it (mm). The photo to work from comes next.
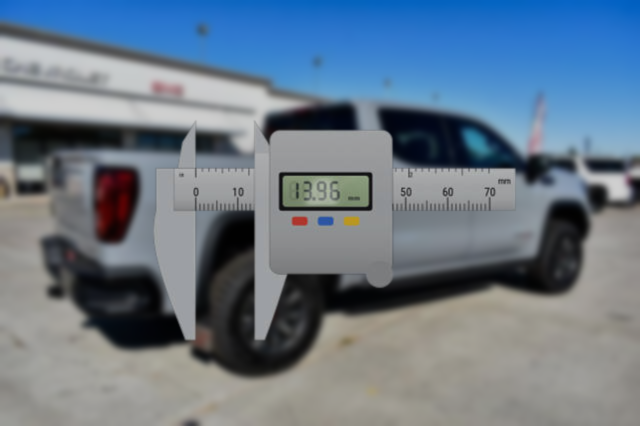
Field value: 13.96 mm
